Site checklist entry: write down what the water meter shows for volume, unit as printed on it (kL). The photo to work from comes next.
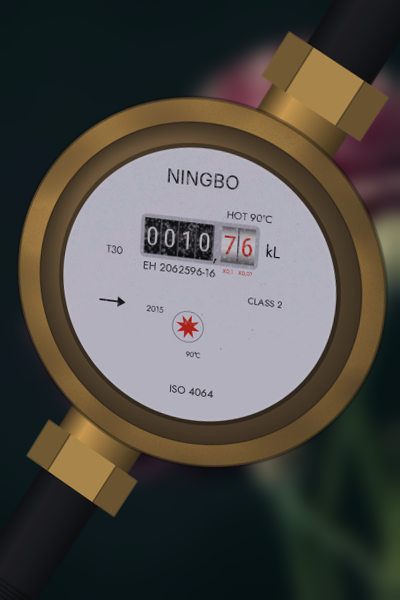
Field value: 10.76 kL
